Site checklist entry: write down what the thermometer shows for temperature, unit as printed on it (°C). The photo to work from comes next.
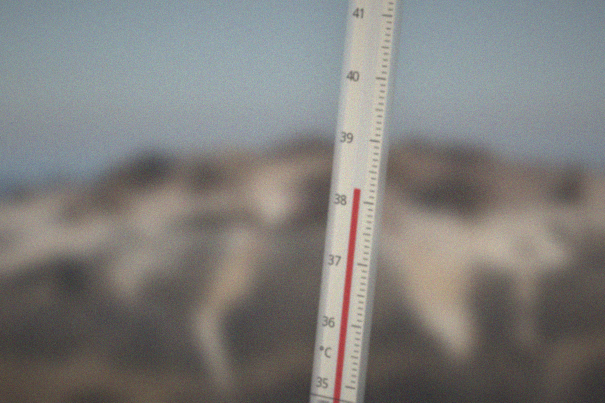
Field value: 38.2 °C
